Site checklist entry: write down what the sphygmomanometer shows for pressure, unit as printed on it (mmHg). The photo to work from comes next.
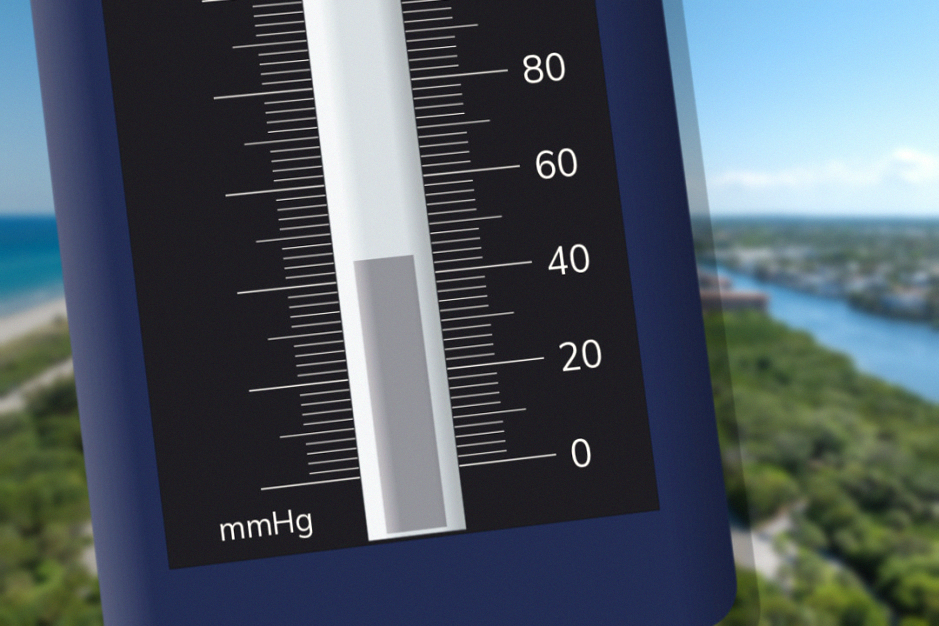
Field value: 44 mmHg
